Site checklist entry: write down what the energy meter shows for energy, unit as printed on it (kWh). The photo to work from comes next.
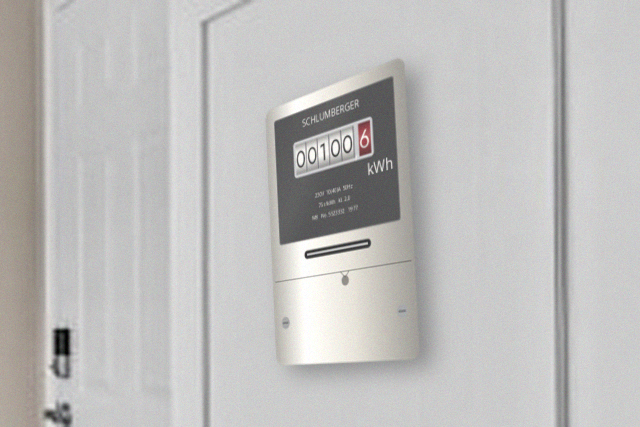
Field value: 100.6 kWh
